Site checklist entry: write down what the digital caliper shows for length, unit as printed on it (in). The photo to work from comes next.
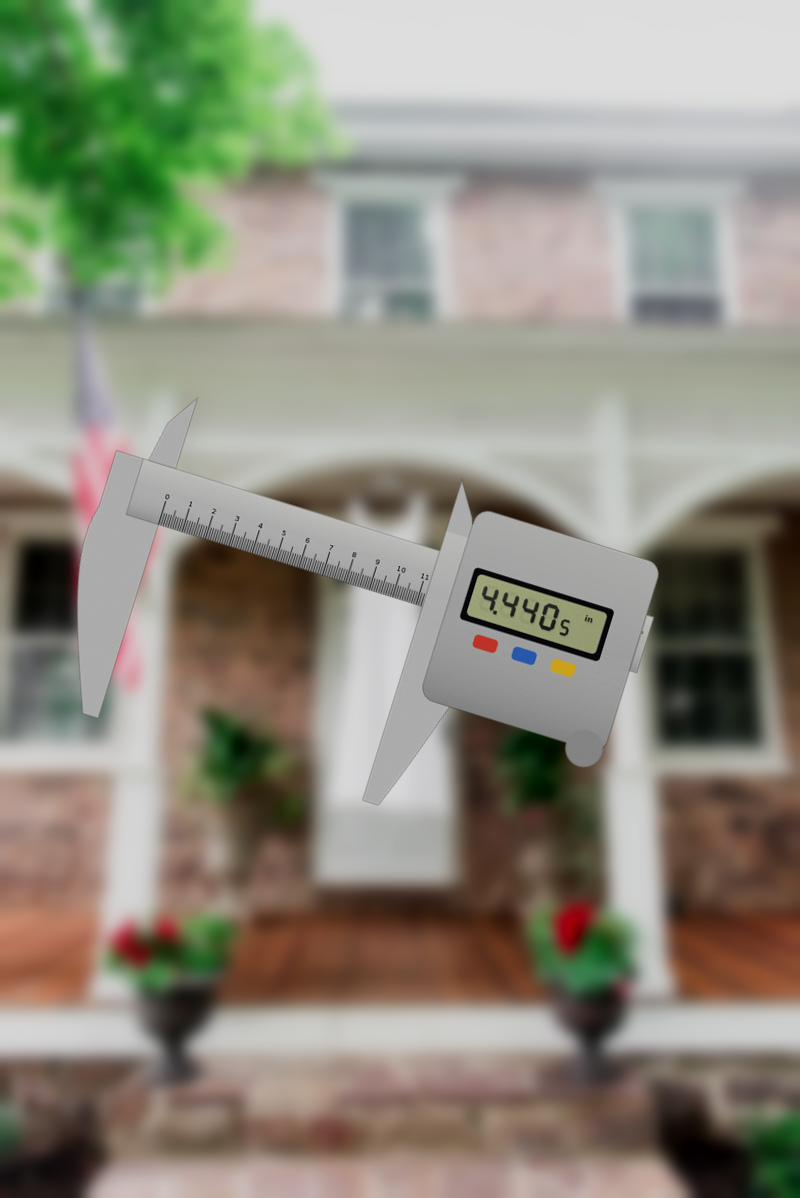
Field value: 4.4405 in
